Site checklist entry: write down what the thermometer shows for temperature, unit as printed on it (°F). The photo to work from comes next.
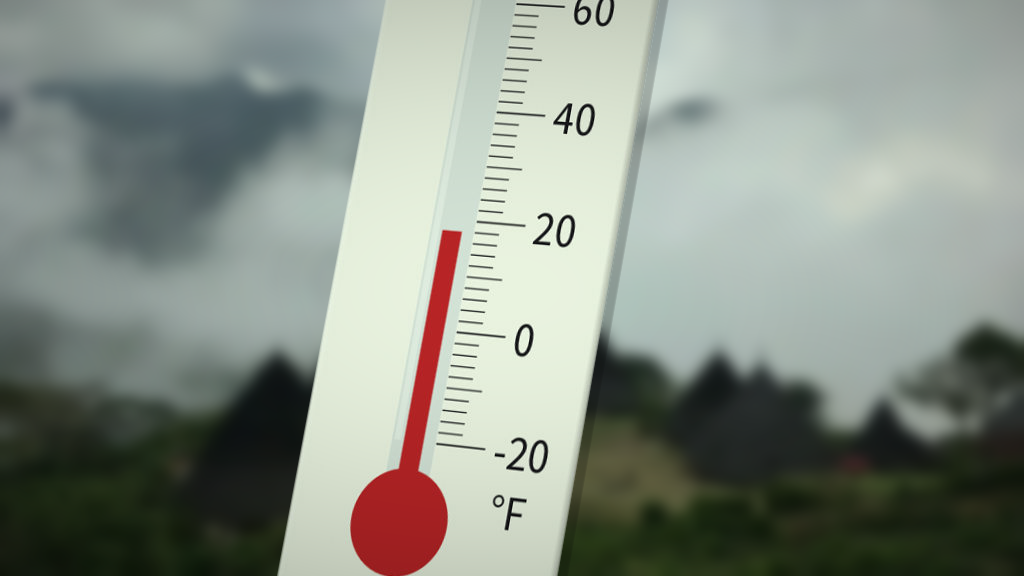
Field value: 18 °F
